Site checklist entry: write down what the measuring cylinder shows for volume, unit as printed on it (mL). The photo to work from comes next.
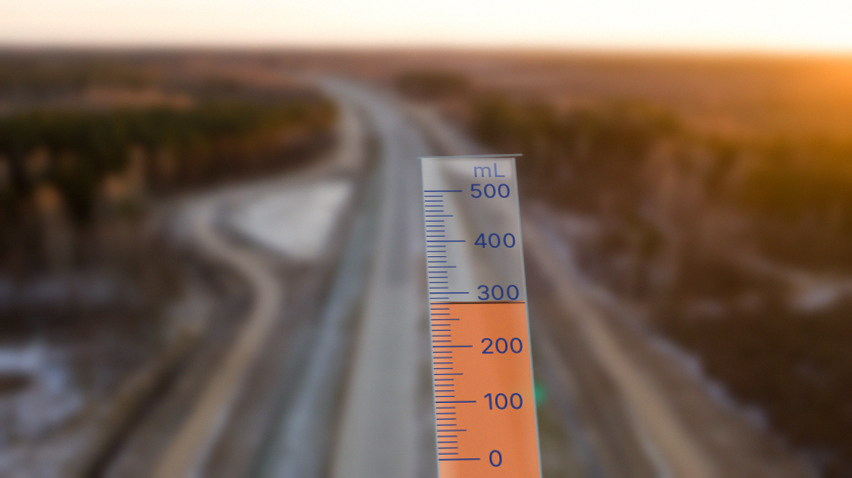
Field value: 280 mL
